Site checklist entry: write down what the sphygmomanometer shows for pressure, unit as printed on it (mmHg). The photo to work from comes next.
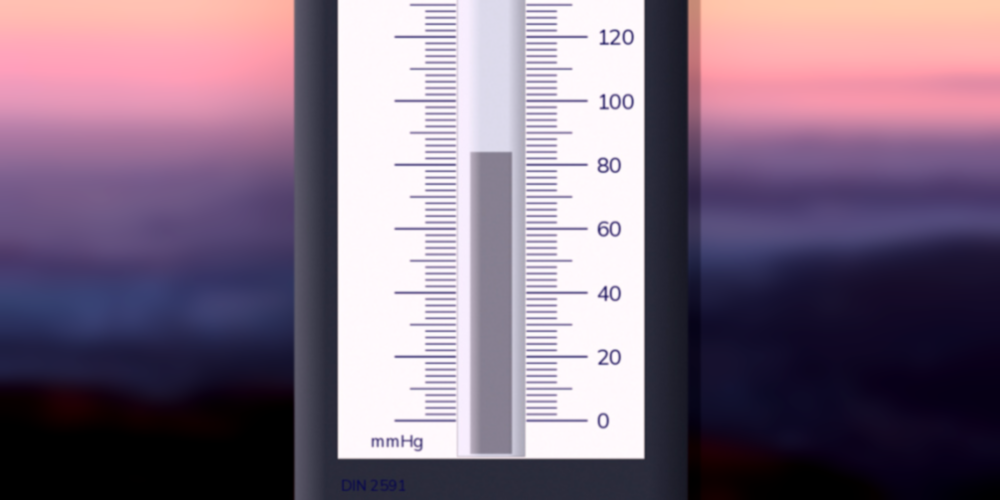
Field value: 84 mmHg
